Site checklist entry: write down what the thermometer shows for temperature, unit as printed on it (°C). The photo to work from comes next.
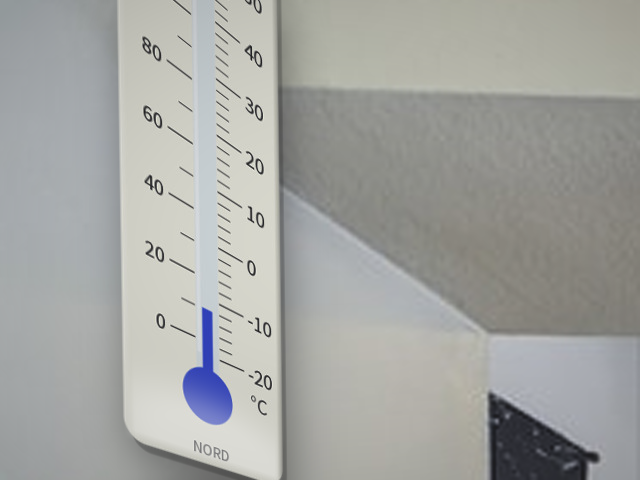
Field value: -12 °C
